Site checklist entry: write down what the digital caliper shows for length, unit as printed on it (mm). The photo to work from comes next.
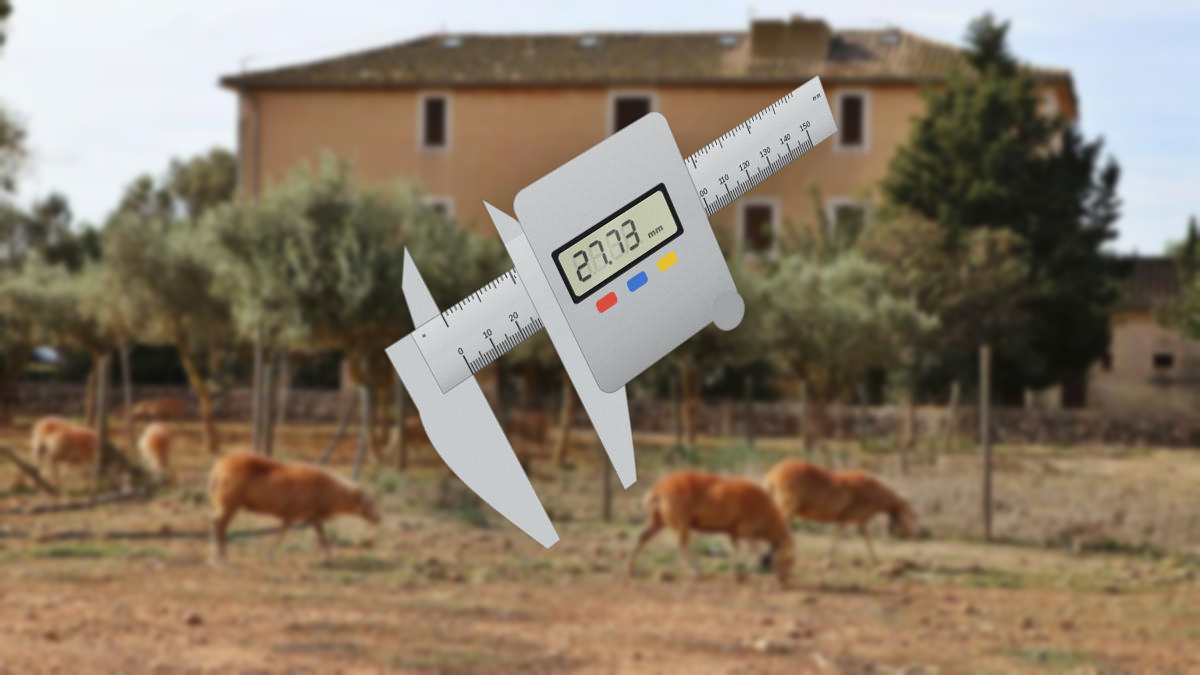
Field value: 27.73 mm
